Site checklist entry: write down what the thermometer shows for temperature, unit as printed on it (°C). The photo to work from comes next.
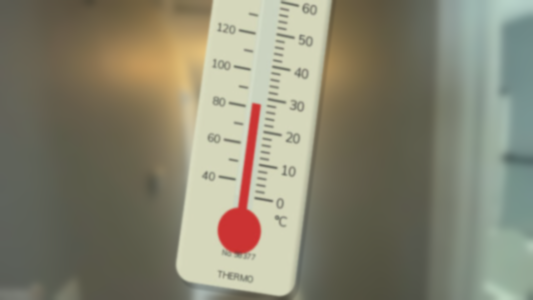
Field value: 28 °C
